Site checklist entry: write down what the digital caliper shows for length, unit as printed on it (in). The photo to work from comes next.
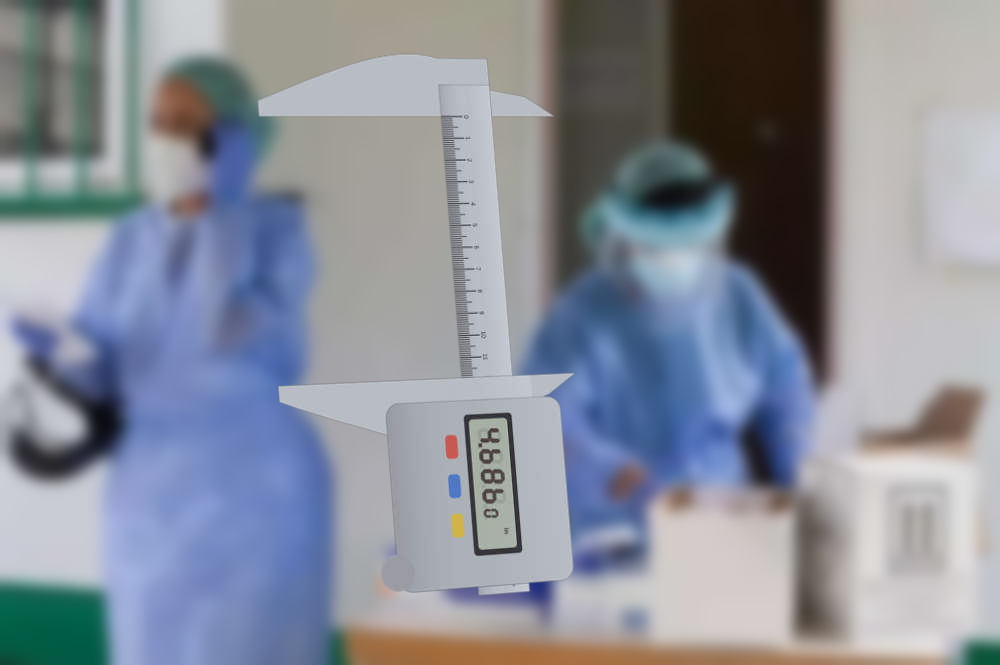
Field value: 4.6860 in
